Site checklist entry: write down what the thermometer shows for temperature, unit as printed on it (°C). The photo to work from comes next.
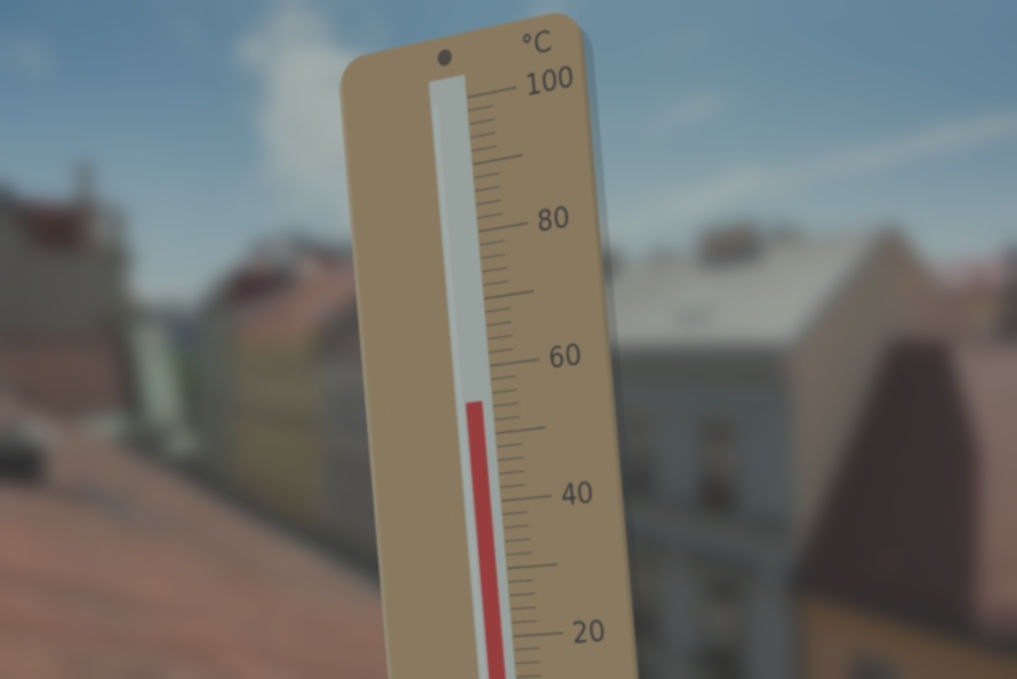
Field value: 55 °C
